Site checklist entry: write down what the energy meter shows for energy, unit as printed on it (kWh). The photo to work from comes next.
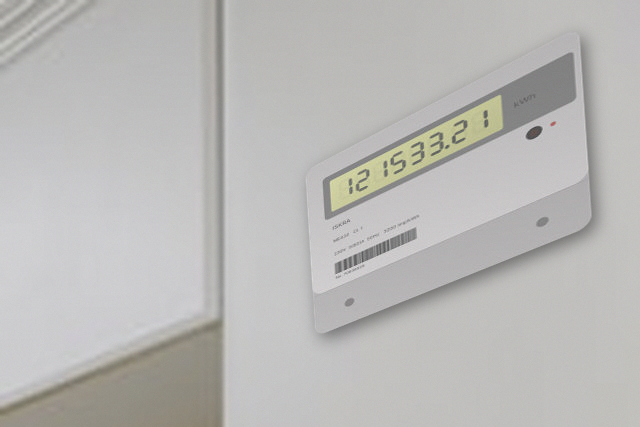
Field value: 121533.21 kWh
